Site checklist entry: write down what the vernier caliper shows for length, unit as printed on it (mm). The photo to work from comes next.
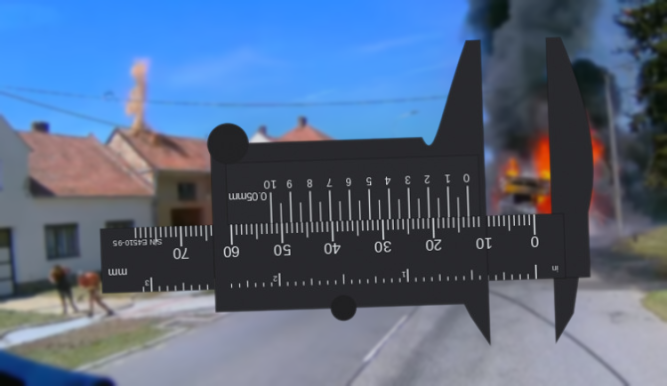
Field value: 13.0 mm
